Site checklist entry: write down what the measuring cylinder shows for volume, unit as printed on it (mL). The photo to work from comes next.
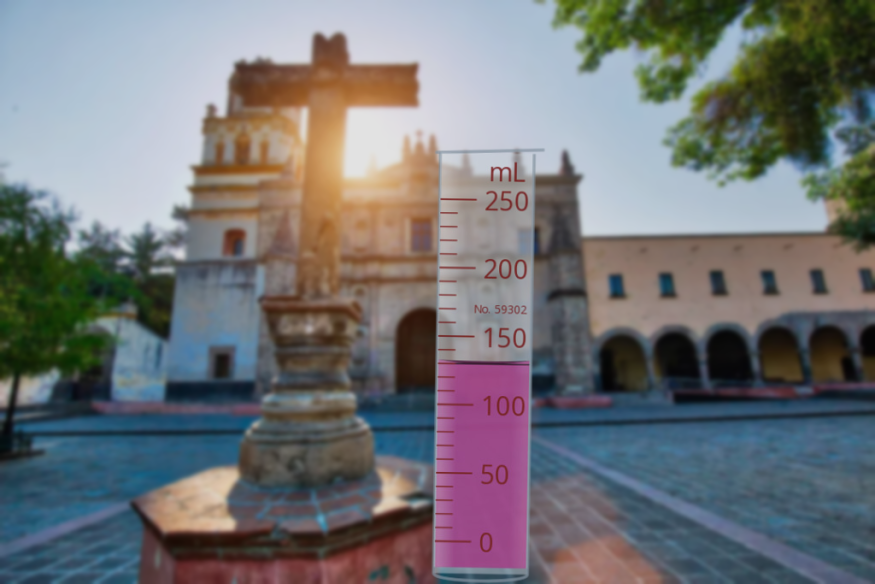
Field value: 130 mL
